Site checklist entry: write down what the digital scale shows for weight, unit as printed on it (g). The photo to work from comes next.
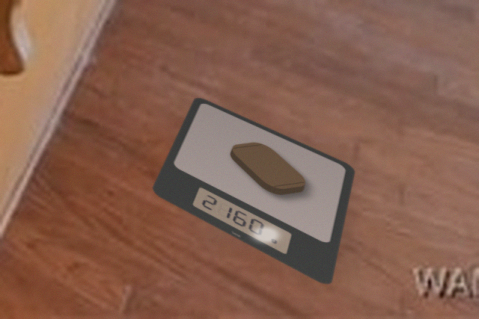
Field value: 2160 g
